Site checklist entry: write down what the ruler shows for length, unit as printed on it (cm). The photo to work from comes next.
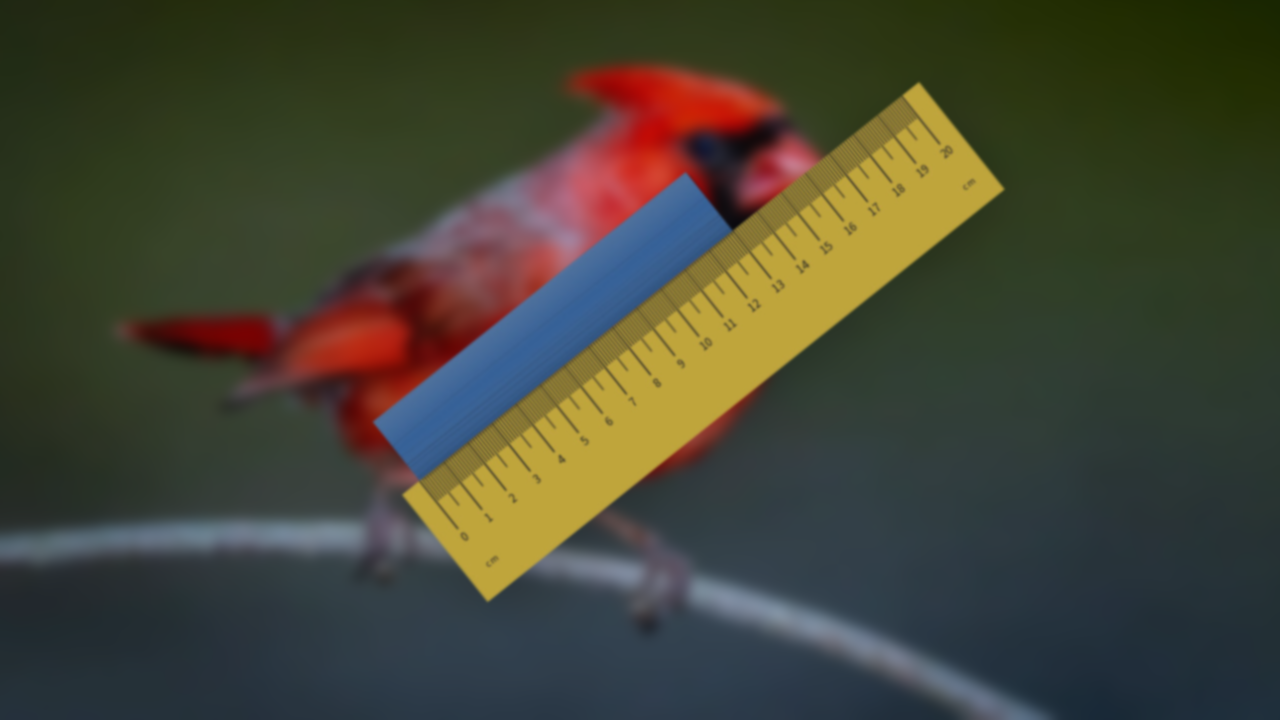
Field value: 13 cm
